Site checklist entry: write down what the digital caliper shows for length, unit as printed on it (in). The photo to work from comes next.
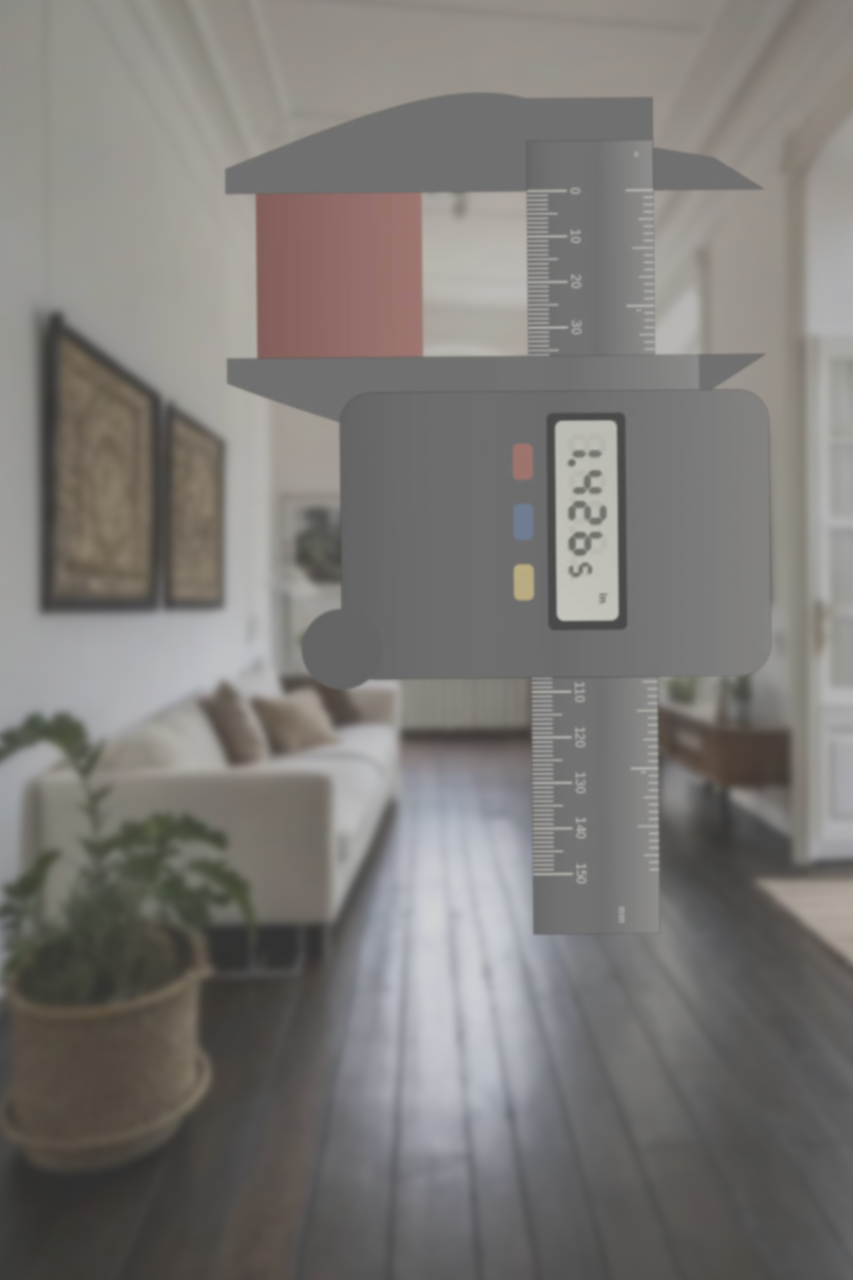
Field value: 1.4265 in
